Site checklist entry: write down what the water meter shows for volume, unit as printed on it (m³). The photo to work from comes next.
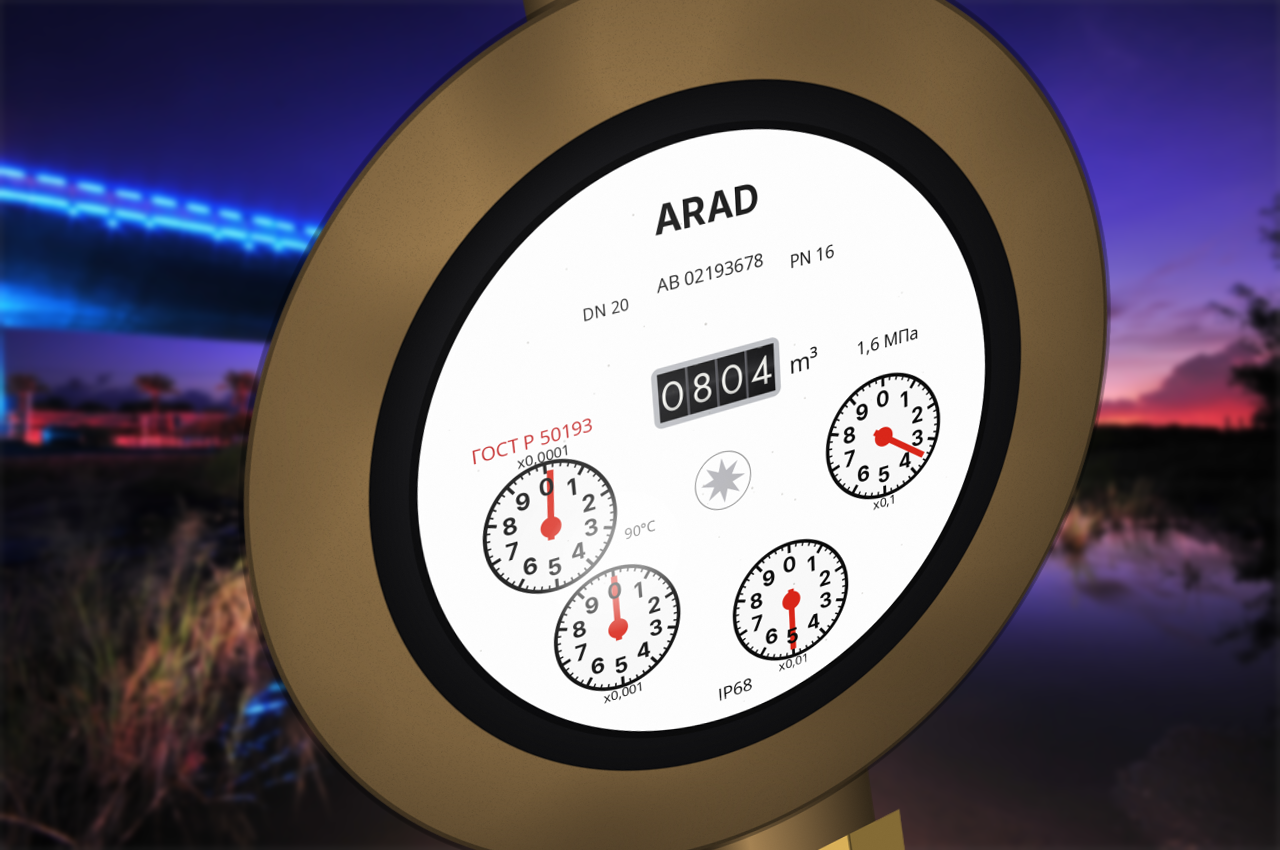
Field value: 804.3500 m³
